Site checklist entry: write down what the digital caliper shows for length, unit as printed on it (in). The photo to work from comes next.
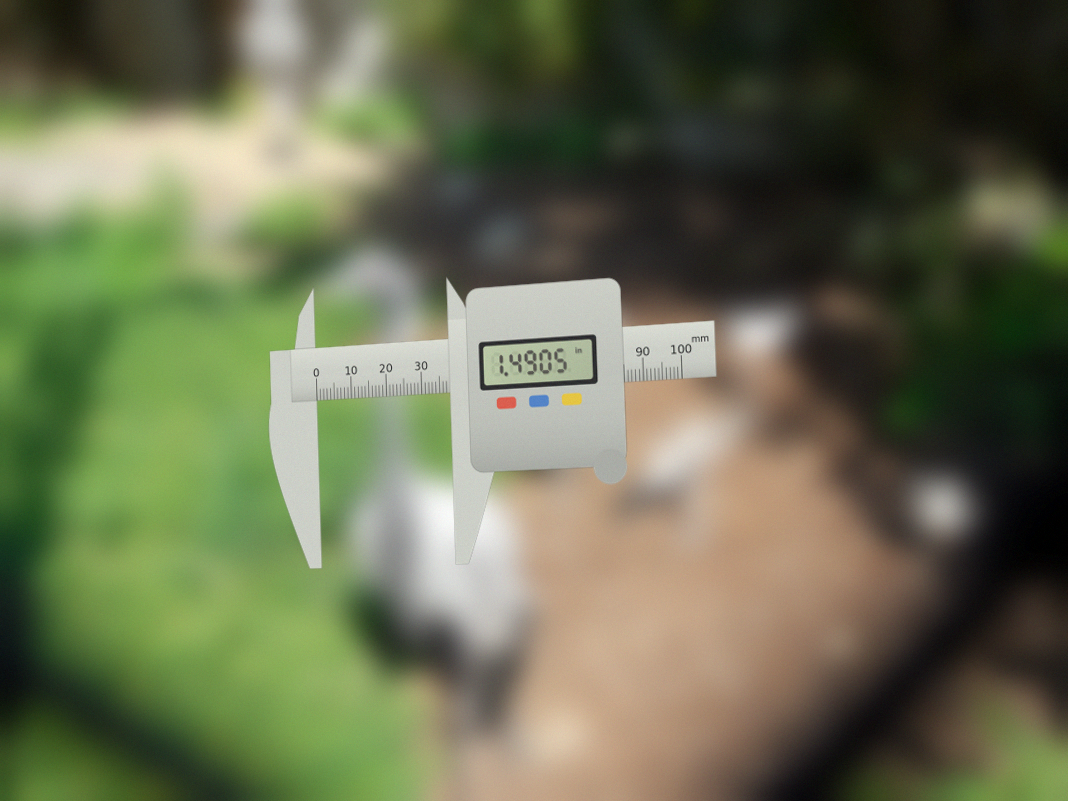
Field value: 1.4905 in
